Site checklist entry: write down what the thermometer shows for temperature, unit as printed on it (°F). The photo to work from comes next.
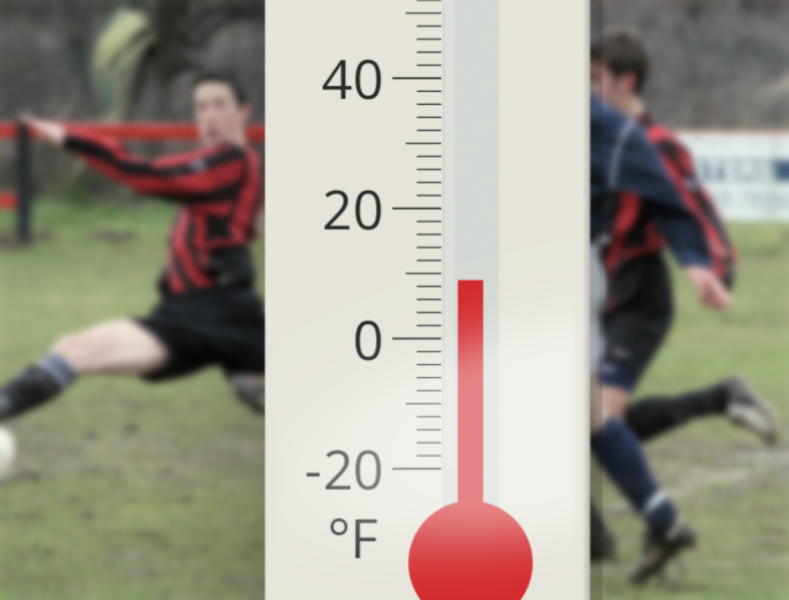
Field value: 9 °F
